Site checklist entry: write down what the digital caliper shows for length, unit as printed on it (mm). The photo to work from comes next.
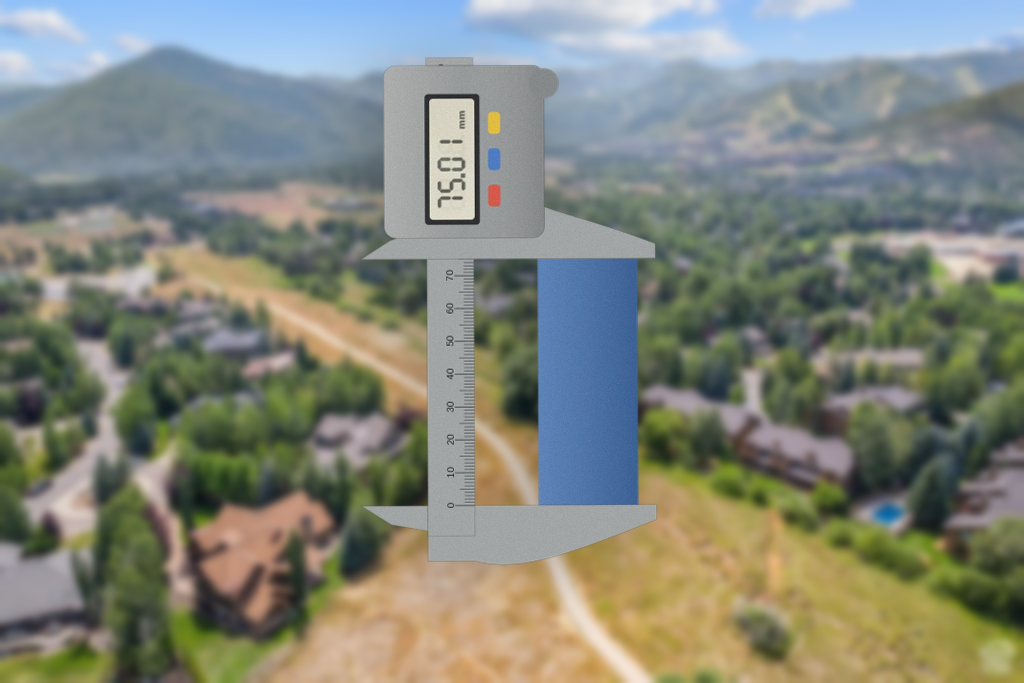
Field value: 75.01 mm
